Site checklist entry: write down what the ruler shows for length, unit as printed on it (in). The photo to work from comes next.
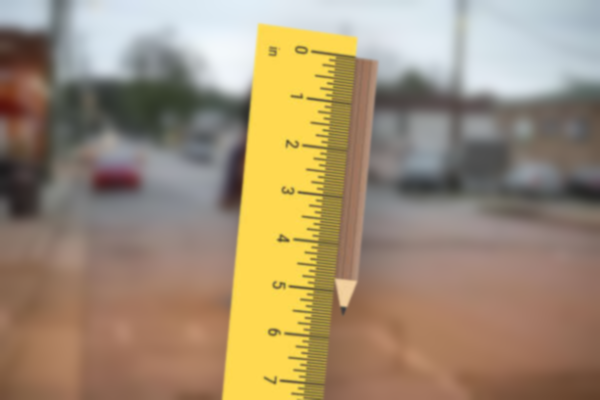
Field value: 5.5 in
